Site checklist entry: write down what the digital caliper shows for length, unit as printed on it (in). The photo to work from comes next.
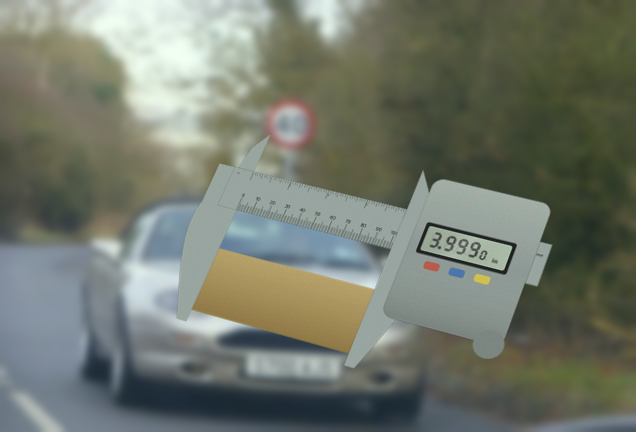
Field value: 3.9990 in
